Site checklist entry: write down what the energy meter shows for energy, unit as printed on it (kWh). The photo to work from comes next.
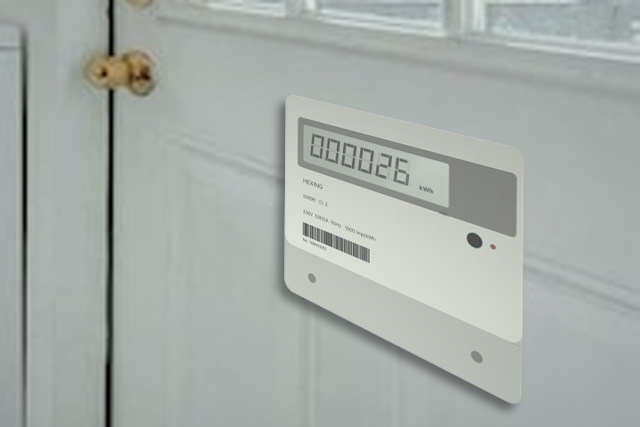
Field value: 26 kWh
